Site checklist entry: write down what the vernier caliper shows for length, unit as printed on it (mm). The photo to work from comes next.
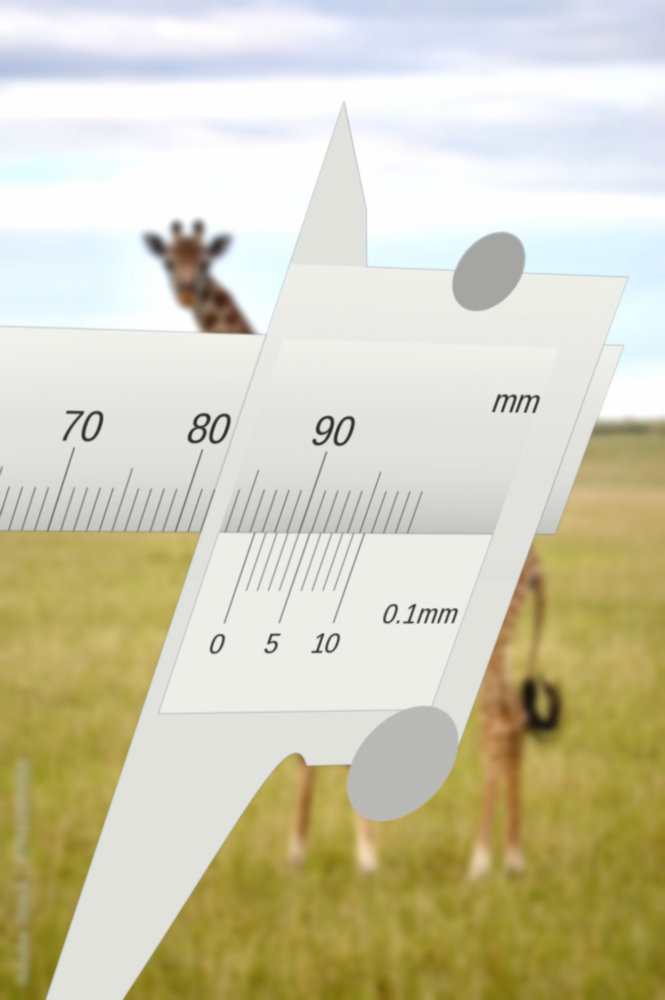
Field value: 86.4 mm
